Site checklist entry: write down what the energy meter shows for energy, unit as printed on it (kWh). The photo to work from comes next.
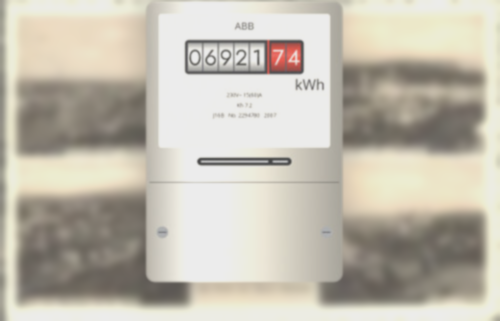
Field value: 6921.74 kWh
